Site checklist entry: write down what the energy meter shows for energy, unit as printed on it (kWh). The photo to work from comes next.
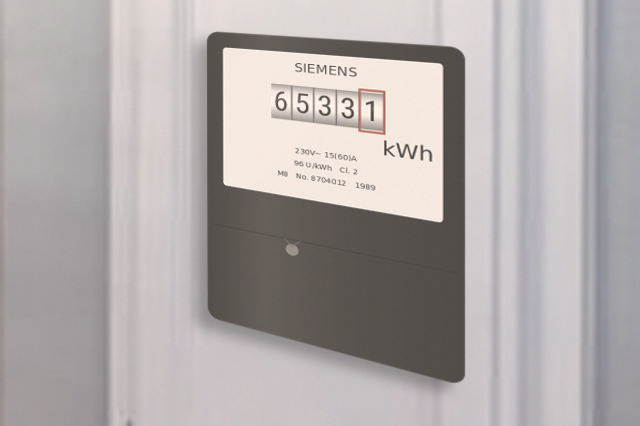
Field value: 6533.1 kWh
